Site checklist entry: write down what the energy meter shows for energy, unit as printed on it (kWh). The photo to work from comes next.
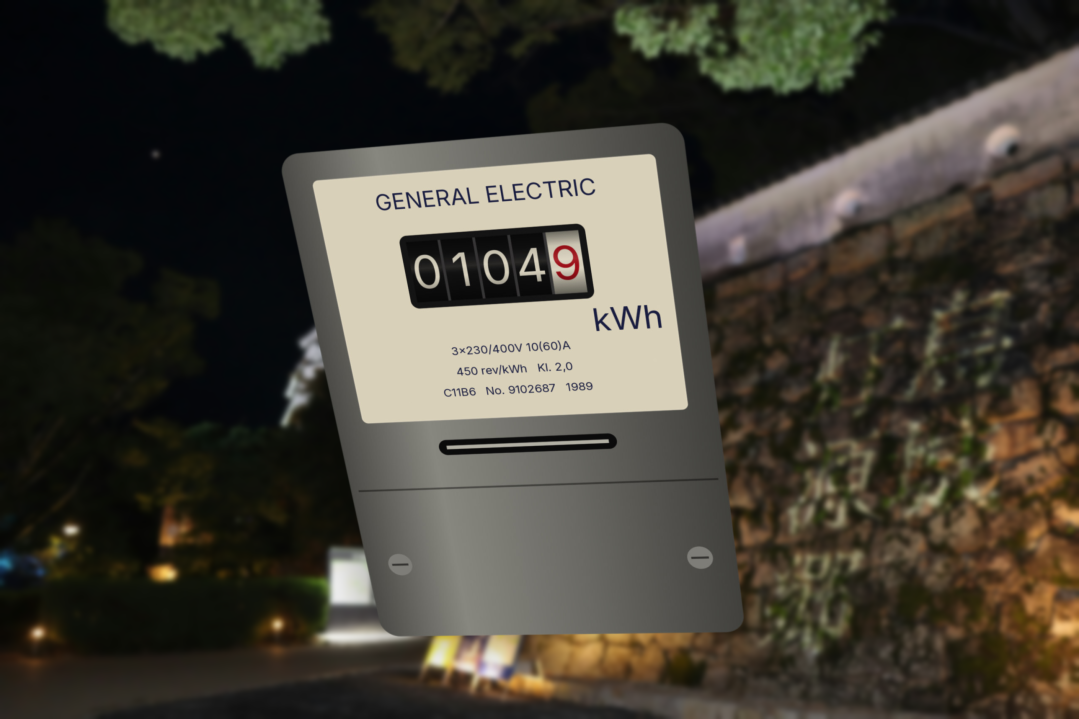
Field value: 104.9 kWh
